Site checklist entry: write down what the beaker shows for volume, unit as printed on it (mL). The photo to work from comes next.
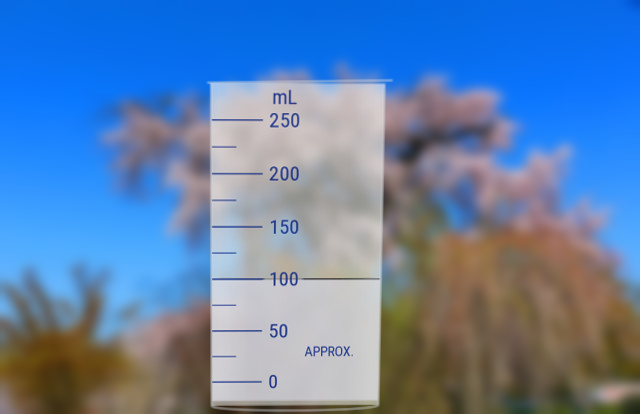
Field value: 100 mL
